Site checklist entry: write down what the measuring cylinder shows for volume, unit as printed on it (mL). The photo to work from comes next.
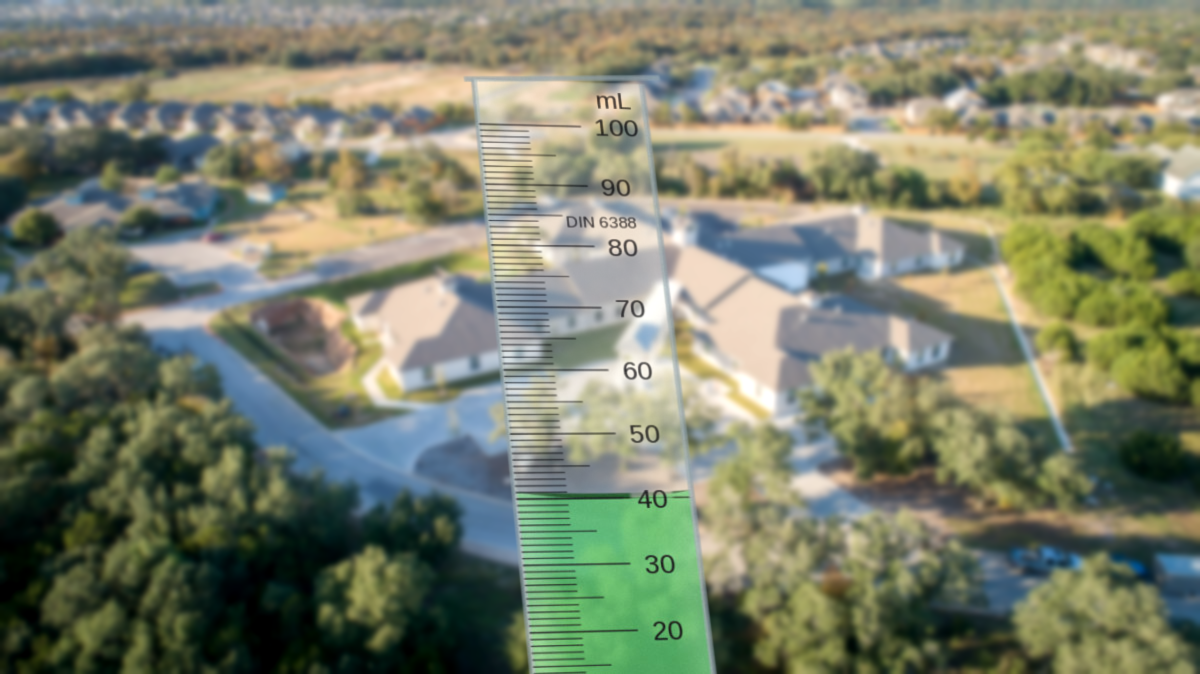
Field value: 40 mL
